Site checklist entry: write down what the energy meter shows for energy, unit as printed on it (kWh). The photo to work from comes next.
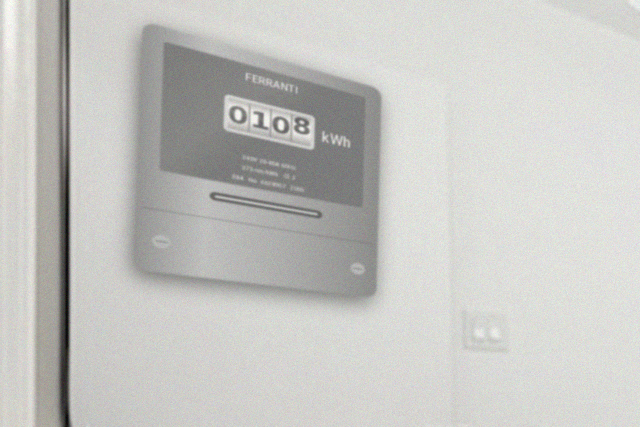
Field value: 108 kWh
